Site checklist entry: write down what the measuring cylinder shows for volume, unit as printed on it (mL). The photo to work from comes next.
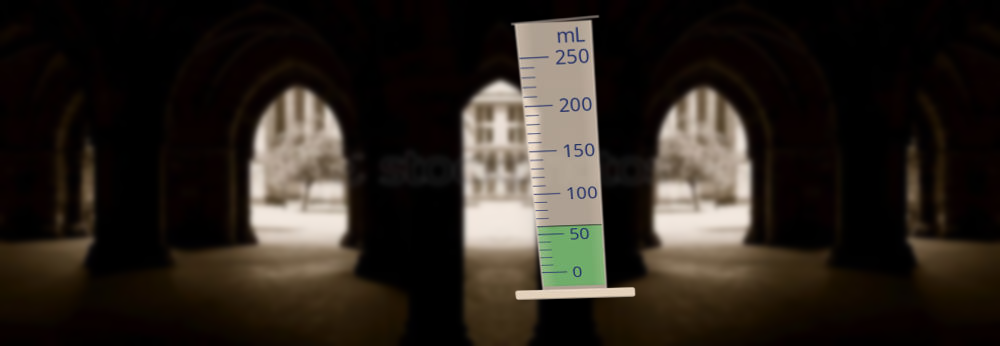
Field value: 60 mL
